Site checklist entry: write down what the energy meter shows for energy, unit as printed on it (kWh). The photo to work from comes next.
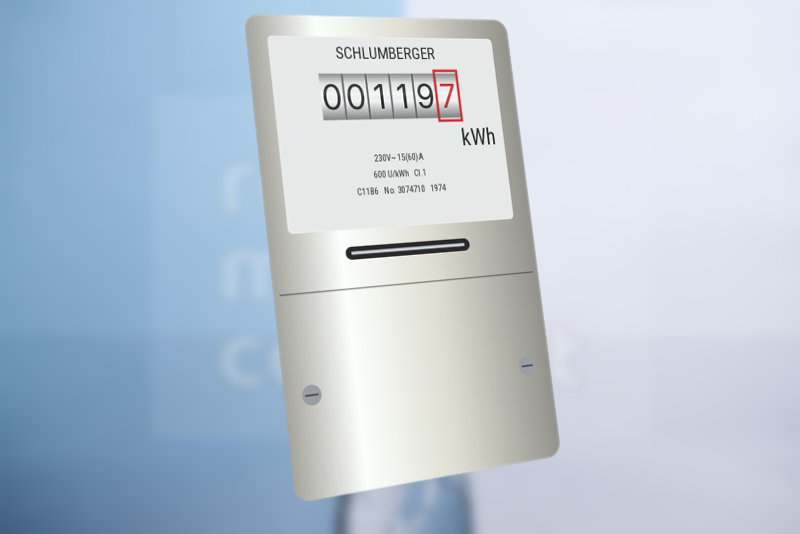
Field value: 119.7 kWh
